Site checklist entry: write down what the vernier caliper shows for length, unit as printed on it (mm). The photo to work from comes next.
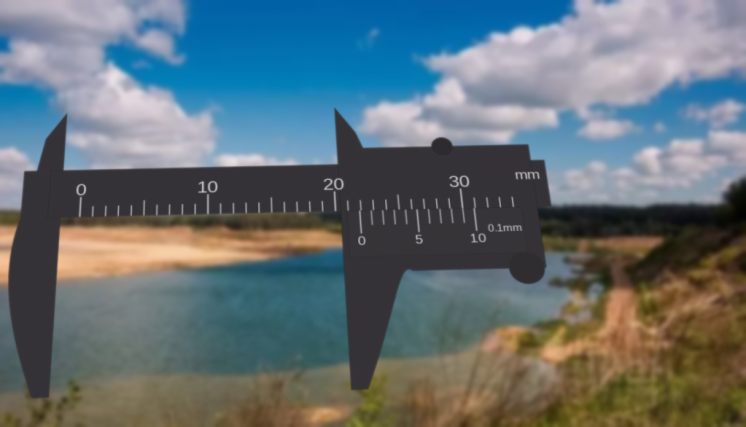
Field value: 21.9 mm
